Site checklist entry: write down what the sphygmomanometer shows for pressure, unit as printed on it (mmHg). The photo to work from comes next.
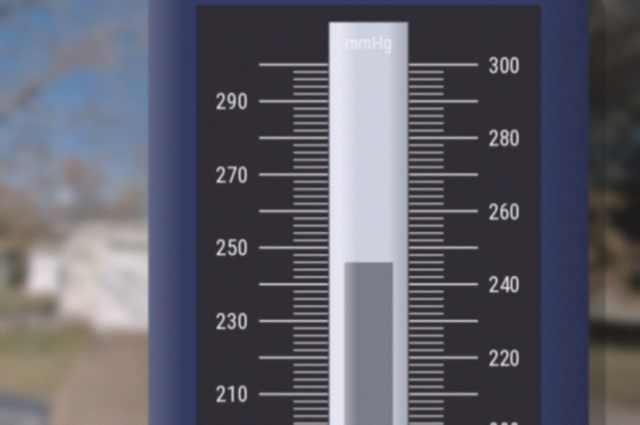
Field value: 246 mmHg
